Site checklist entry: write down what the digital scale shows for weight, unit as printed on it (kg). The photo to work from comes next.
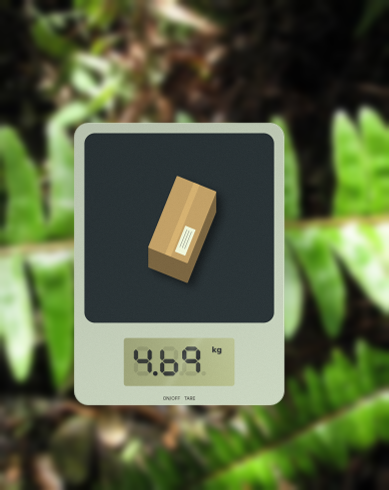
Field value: 4.69 kg
